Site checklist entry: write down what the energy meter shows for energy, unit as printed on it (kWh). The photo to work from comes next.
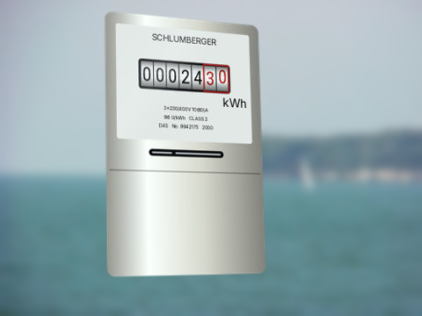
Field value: 24.30 kWh
